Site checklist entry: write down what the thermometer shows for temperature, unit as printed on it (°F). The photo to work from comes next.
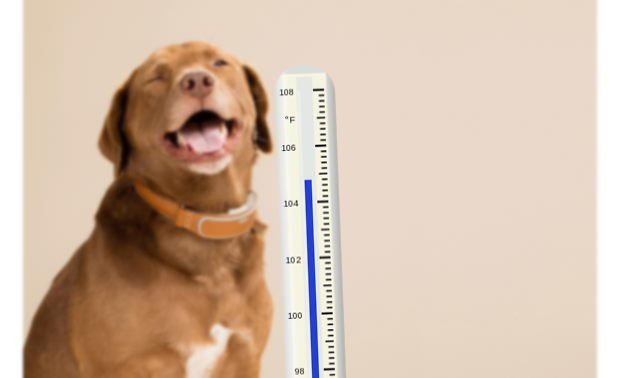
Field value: 104.8 °F
